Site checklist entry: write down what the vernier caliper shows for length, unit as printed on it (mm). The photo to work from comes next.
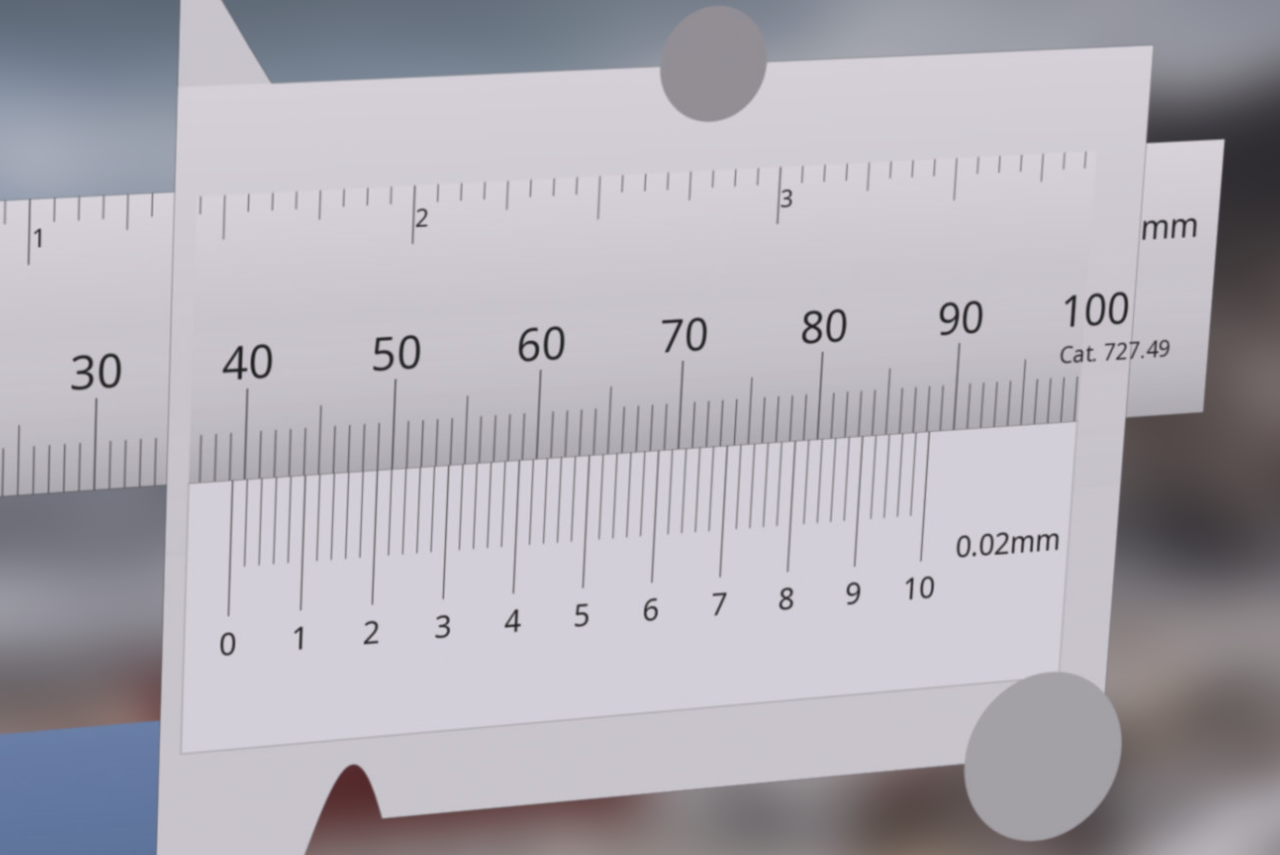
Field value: 39.2 mm
